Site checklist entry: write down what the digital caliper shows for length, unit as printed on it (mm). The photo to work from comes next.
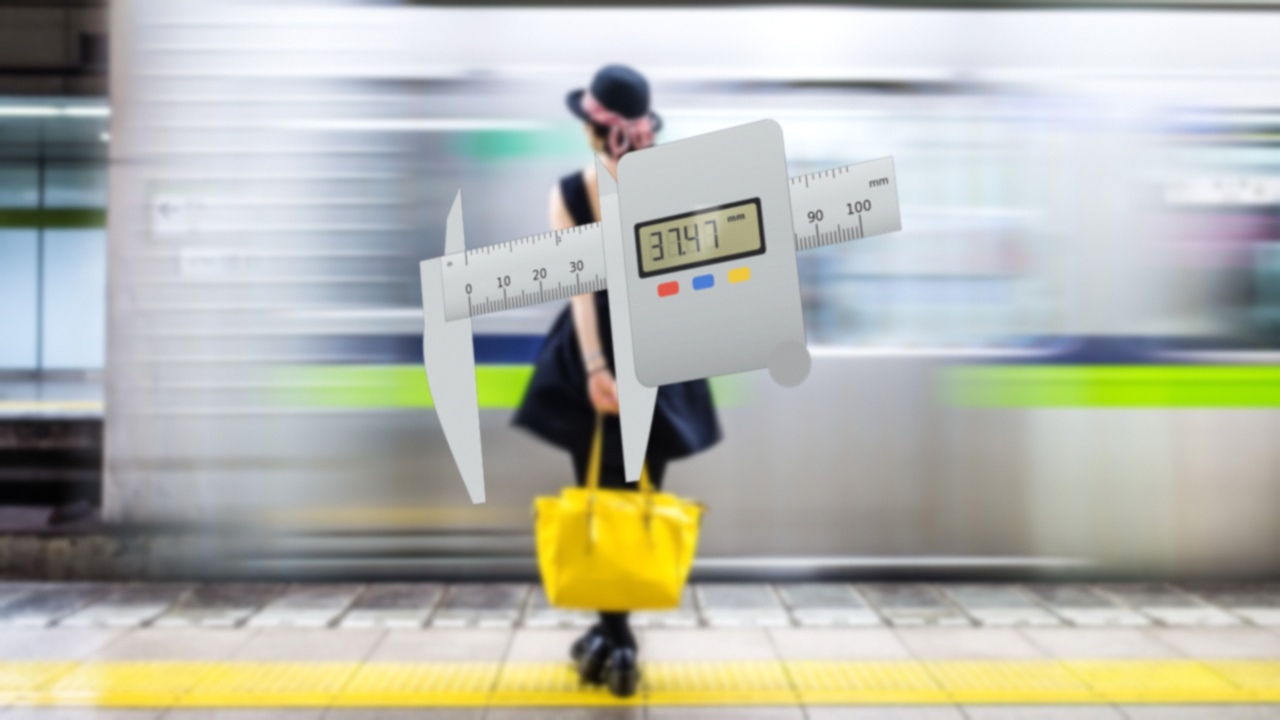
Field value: 37.47 mm
